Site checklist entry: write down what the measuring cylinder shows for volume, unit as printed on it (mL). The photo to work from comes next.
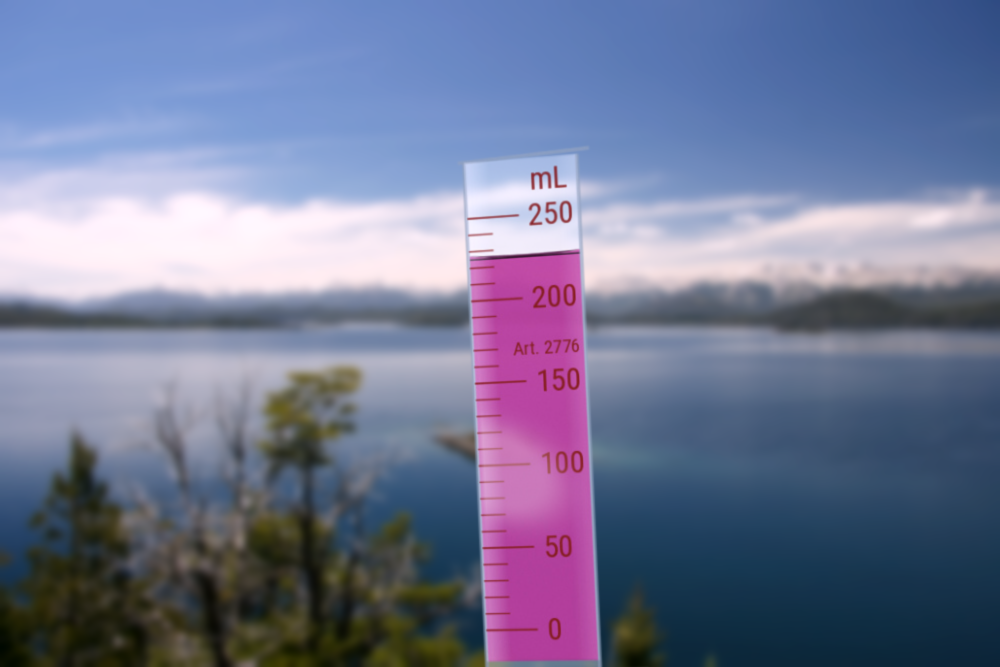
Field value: 225 mL
